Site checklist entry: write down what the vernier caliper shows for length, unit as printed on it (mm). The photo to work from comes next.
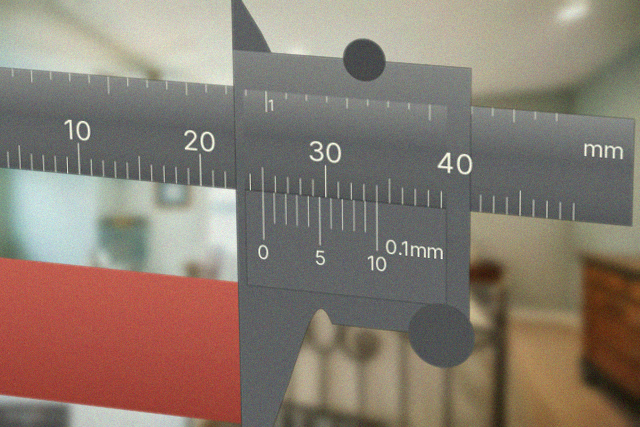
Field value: 25.0 mm
